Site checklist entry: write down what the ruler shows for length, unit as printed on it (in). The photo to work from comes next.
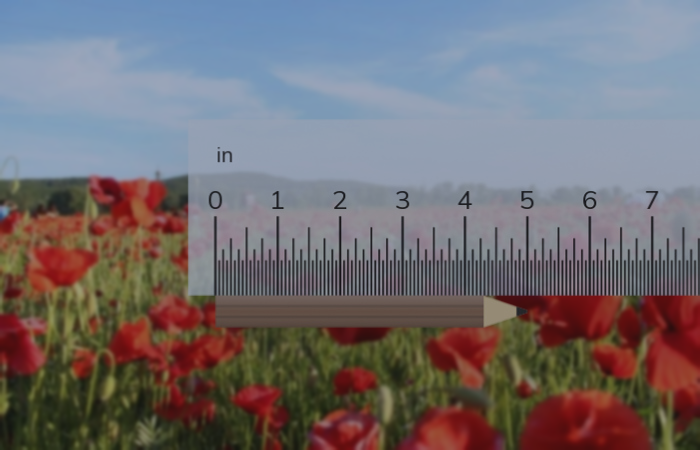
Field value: 5 in
